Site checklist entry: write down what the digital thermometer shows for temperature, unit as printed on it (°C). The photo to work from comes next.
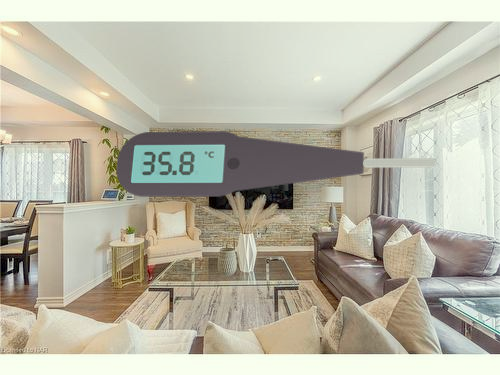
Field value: 35.8 °C
